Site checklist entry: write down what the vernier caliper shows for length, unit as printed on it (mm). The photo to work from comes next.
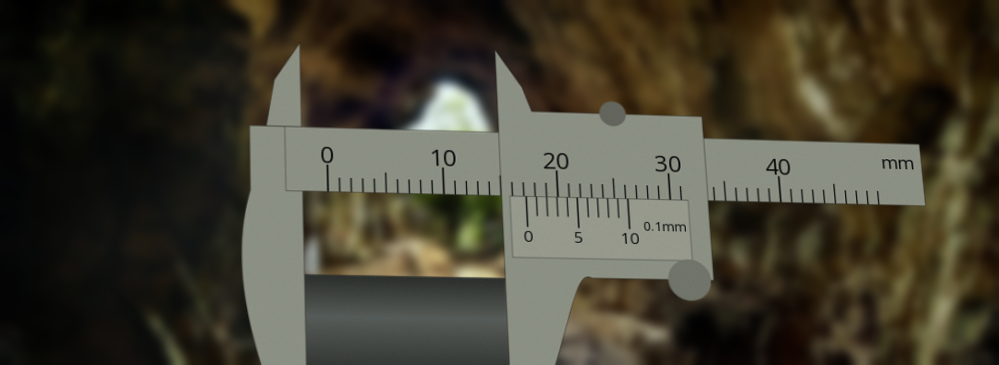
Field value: 17.2 mm
